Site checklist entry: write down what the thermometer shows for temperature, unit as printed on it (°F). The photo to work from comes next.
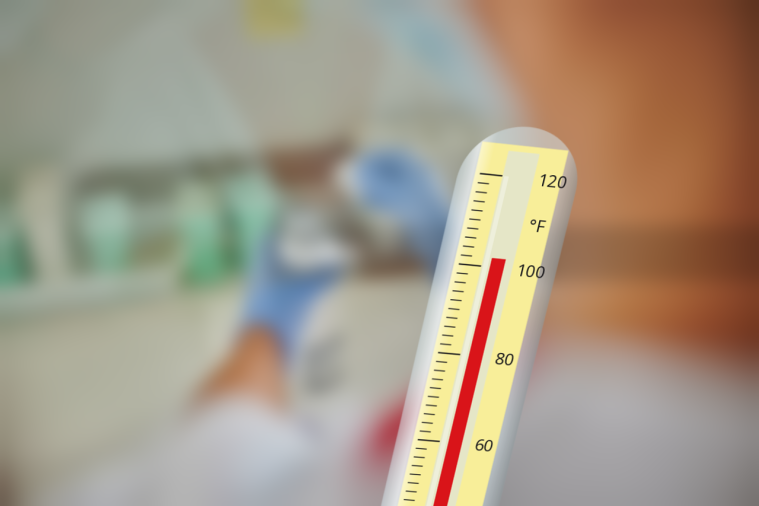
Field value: 102 °F
